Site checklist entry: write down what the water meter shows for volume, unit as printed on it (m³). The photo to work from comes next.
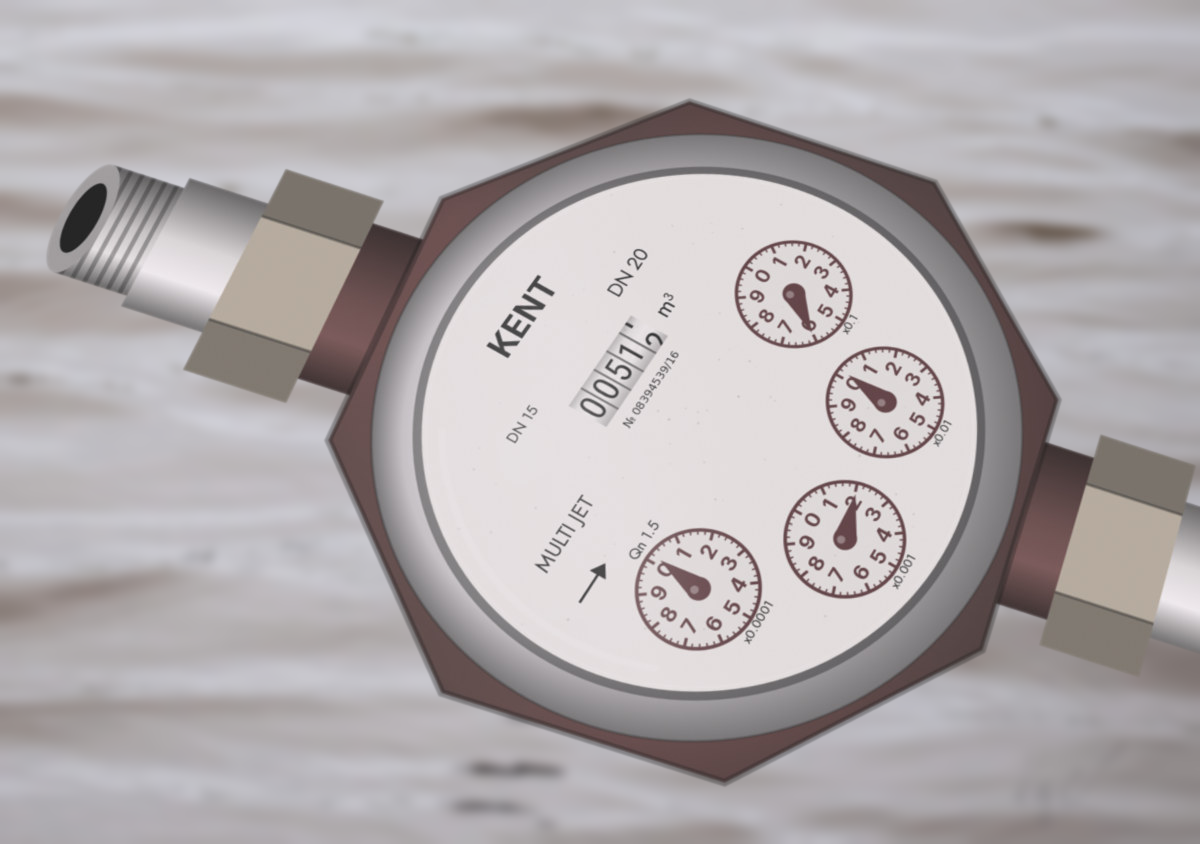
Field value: 511.6020 m³
